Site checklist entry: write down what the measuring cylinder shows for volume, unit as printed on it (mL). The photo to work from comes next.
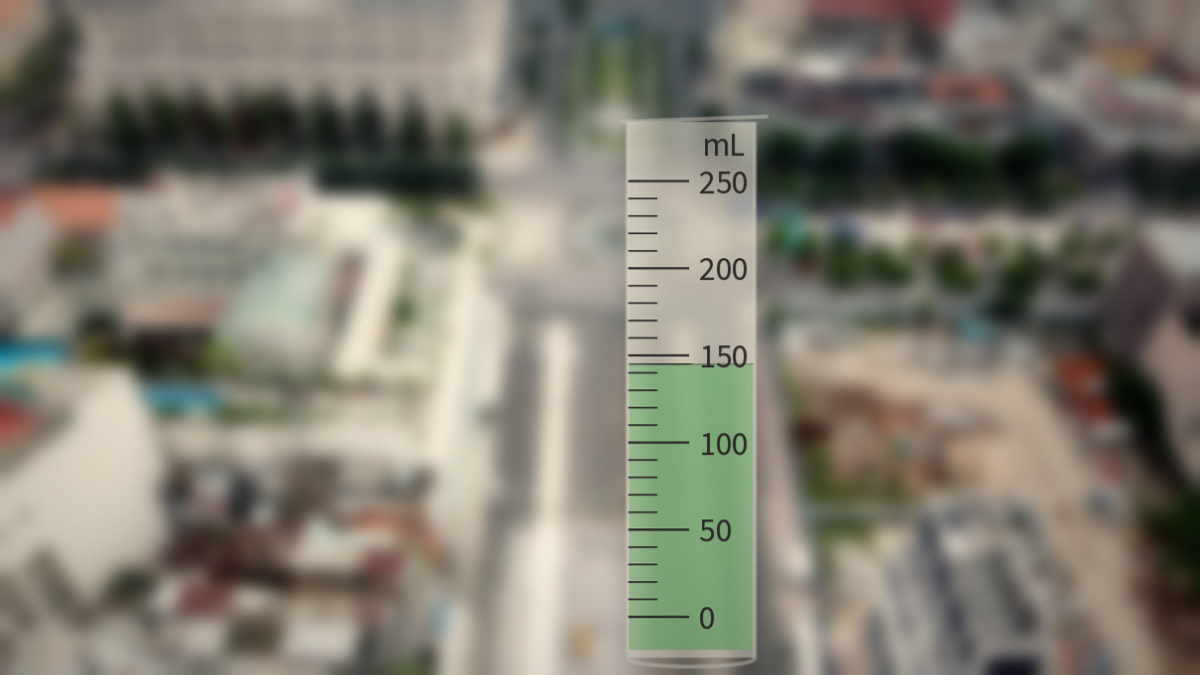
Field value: 145 mL
